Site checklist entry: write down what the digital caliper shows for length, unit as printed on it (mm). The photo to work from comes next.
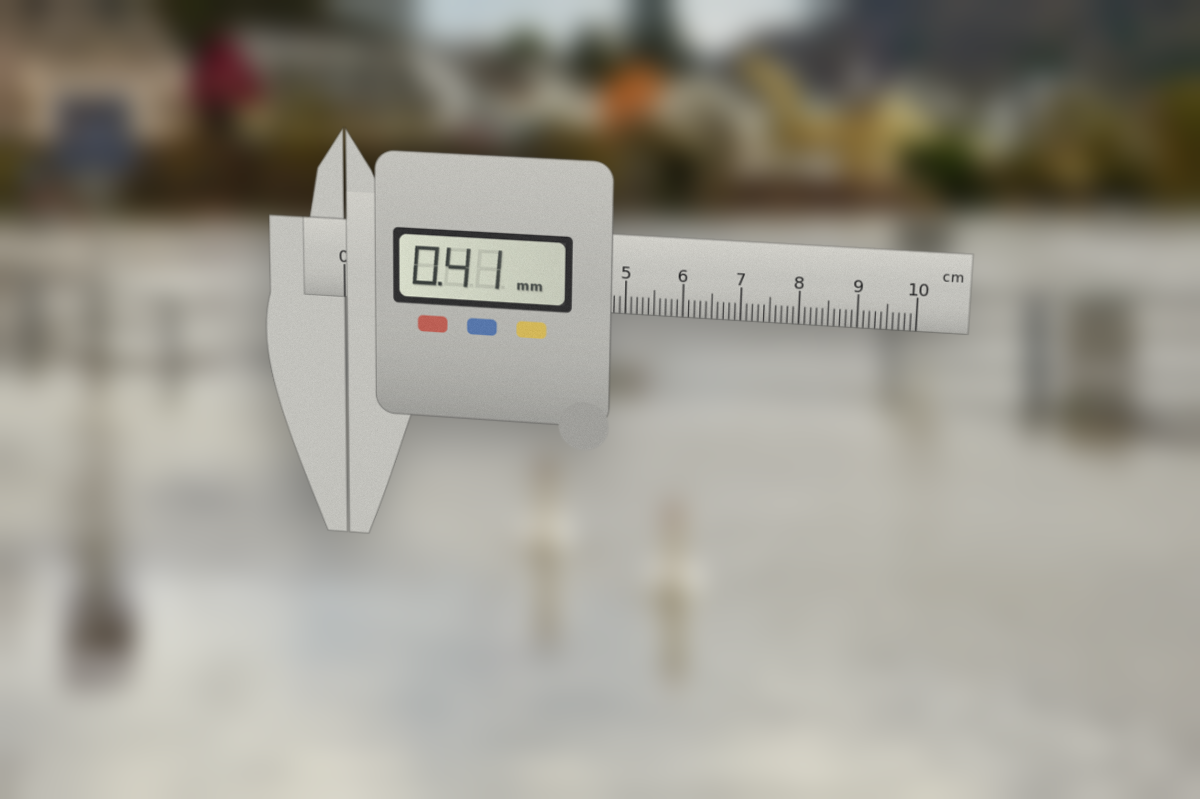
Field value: 0.41 mm
